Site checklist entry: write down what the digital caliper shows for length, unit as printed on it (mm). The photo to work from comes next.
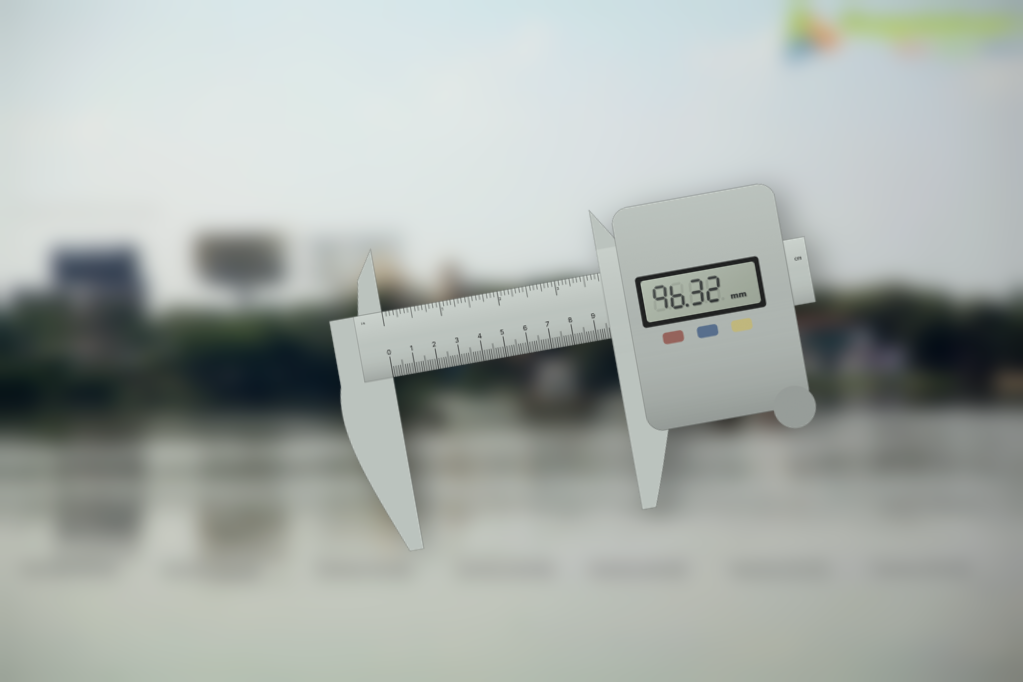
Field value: 96.32 mm
